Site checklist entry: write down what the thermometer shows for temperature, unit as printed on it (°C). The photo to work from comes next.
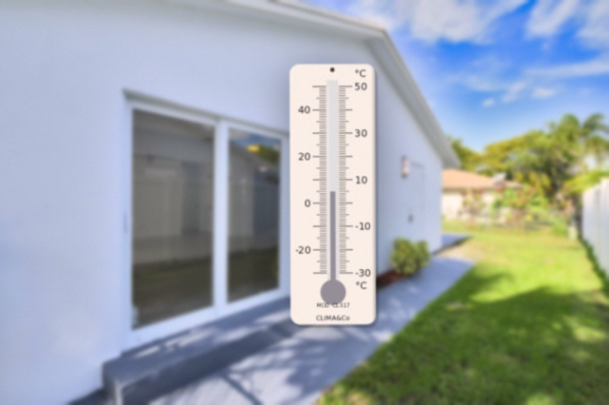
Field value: 5 °C
